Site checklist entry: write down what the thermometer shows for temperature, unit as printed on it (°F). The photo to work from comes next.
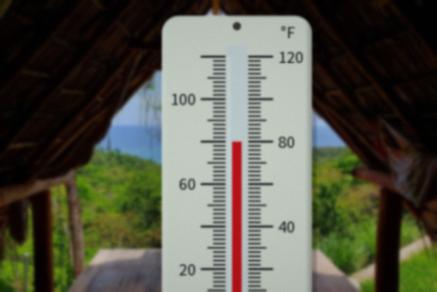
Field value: 80 °F
